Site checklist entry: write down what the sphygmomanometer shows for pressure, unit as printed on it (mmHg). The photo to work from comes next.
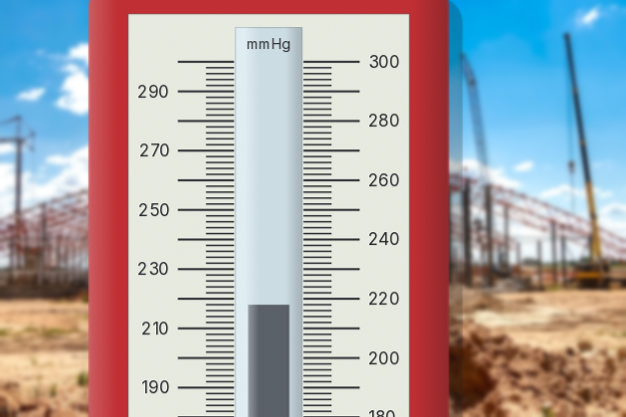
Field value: 218 mmHg
